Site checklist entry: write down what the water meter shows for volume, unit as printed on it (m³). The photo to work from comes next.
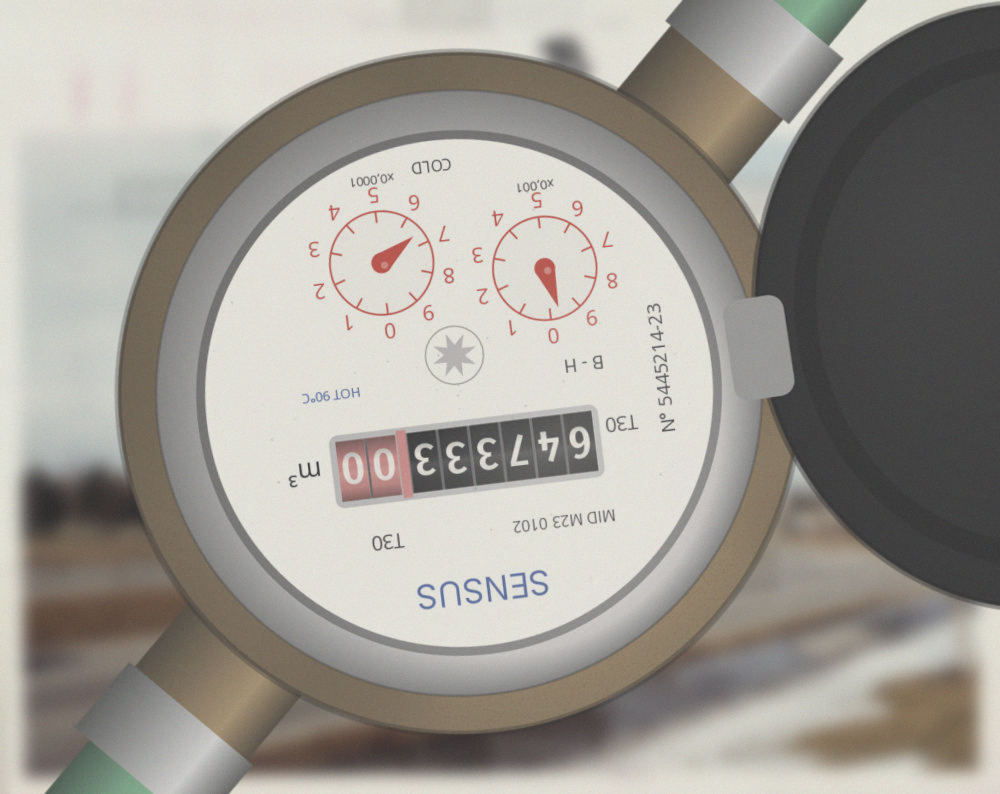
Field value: 647332.9996 m³
